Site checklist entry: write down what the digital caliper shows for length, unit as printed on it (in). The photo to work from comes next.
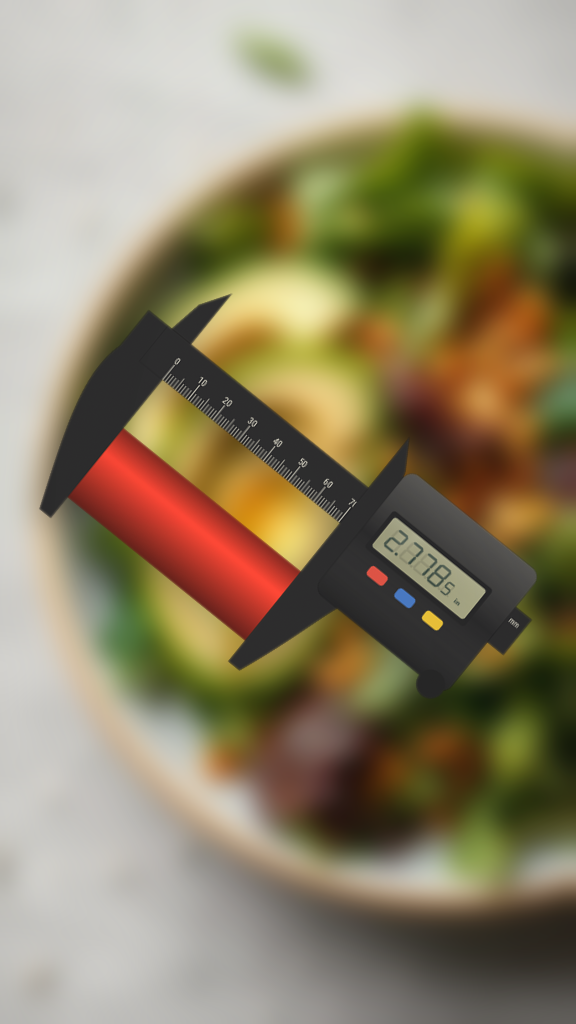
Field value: 2.7785 in
